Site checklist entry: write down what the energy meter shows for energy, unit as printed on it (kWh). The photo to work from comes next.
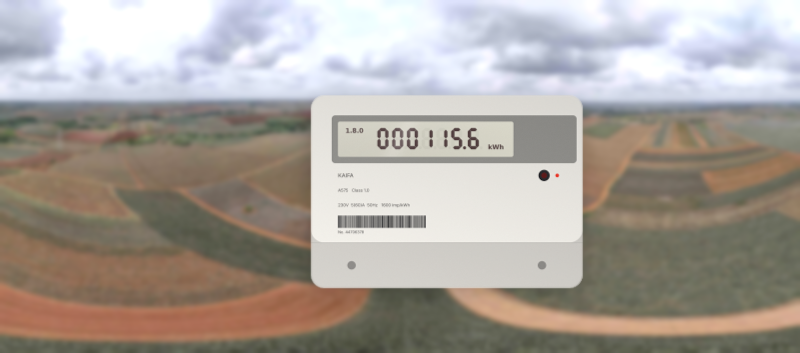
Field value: 115.6 kWh
